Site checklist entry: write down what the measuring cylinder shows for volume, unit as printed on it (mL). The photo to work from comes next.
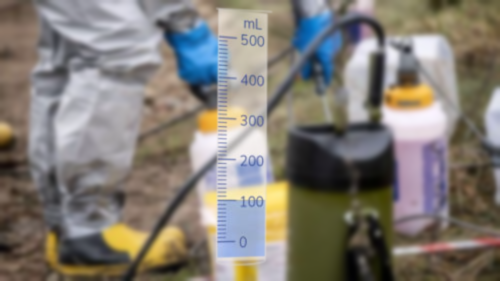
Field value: 100 mL
